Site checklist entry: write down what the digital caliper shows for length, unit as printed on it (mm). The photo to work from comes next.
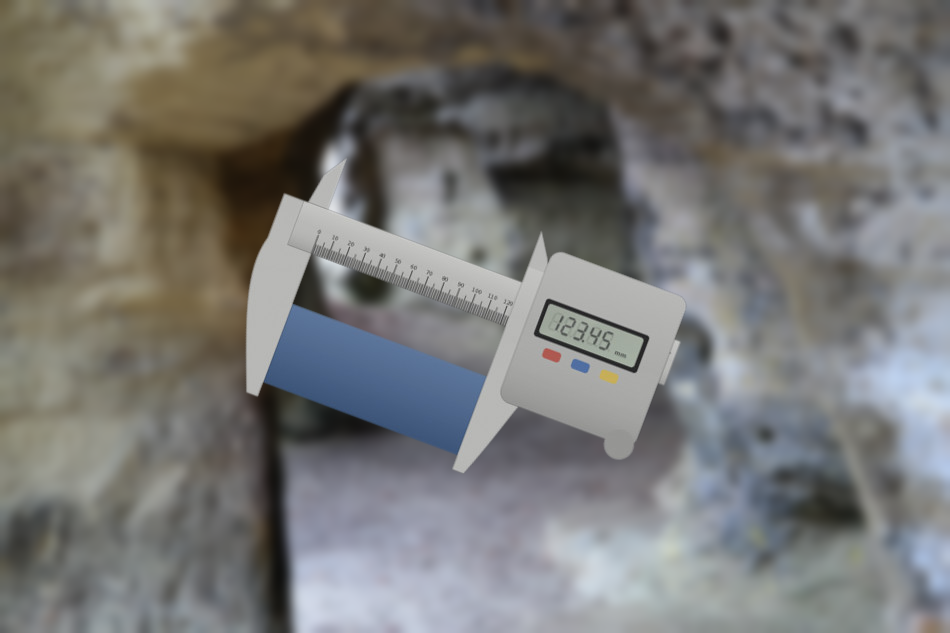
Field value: 123.45 mm
